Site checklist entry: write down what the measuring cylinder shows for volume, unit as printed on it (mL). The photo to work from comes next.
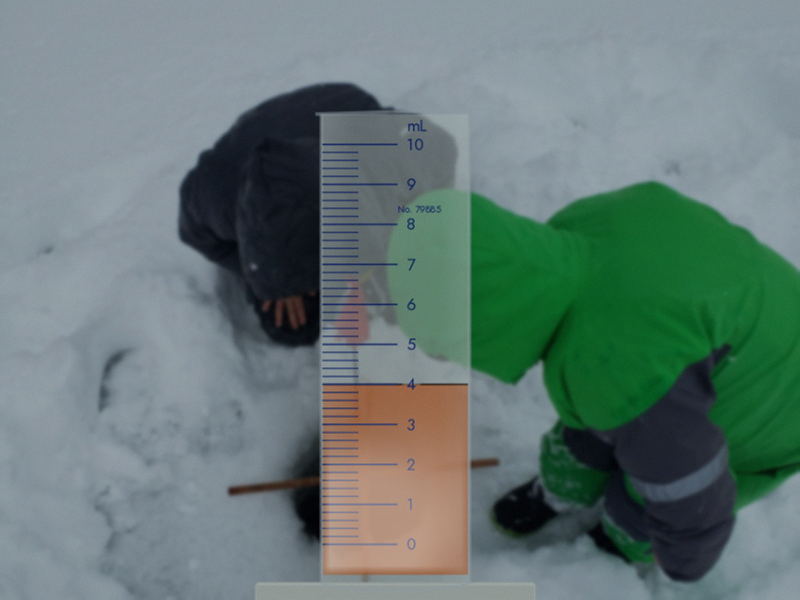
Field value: 4 mL
